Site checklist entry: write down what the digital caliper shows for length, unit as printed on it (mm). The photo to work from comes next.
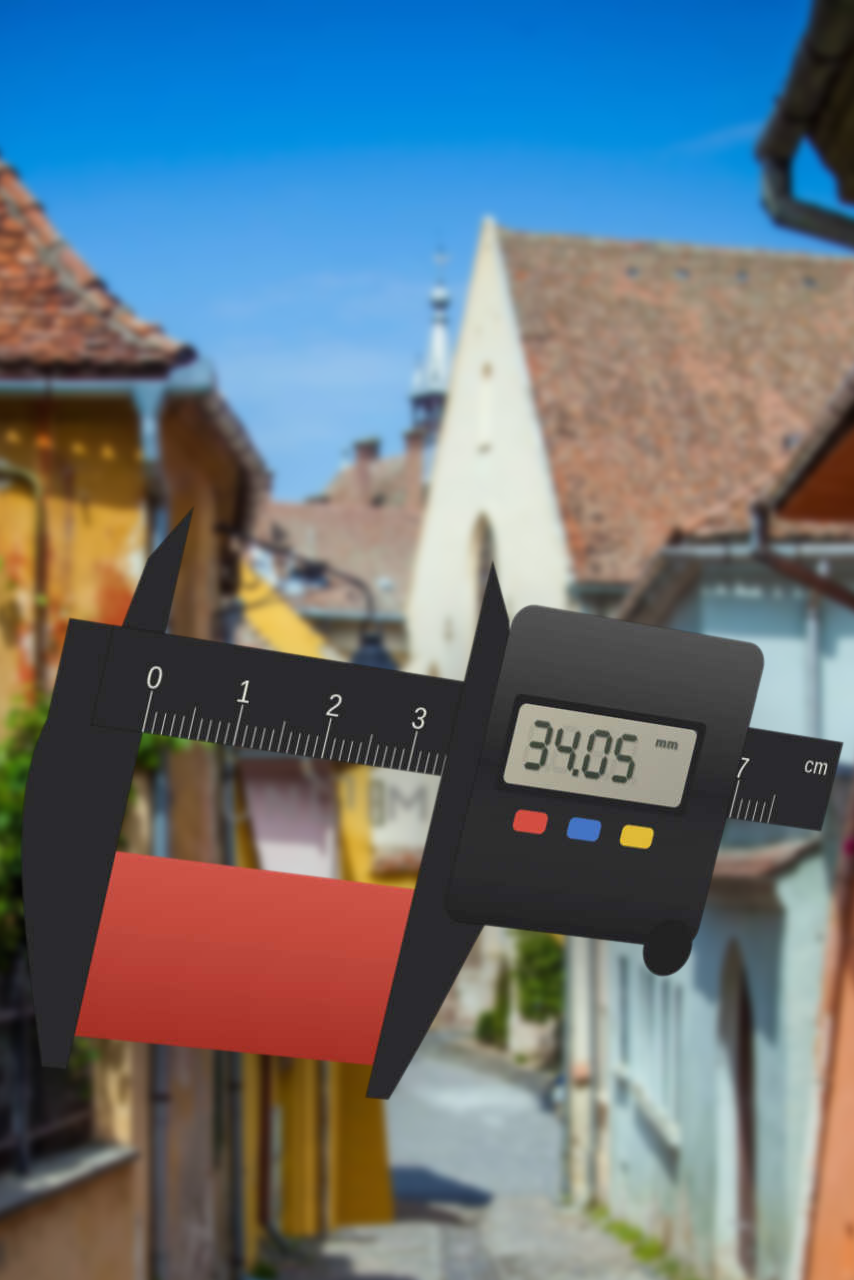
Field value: 34.05 mm
